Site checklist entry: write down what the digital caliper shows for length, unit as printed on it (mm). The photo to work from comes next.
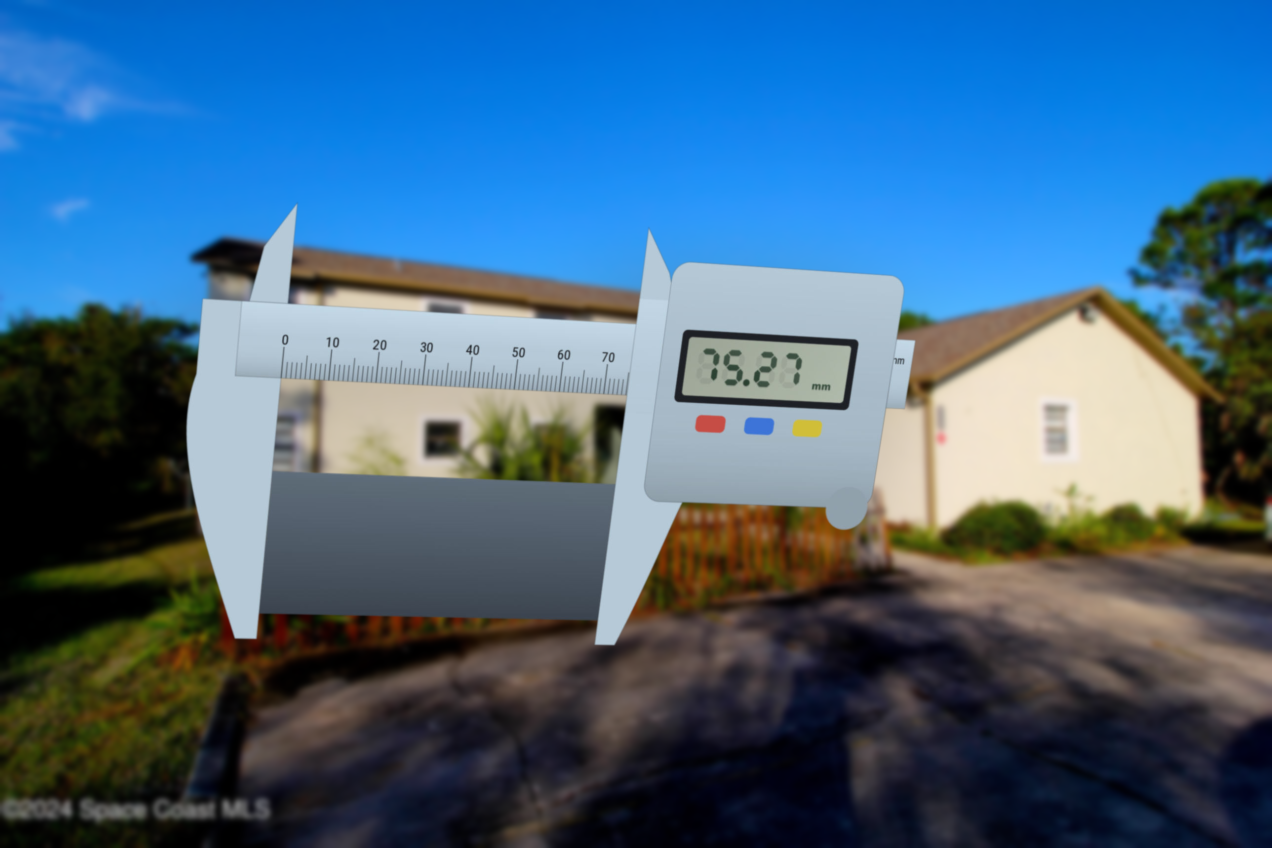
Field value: 75.27 mm
